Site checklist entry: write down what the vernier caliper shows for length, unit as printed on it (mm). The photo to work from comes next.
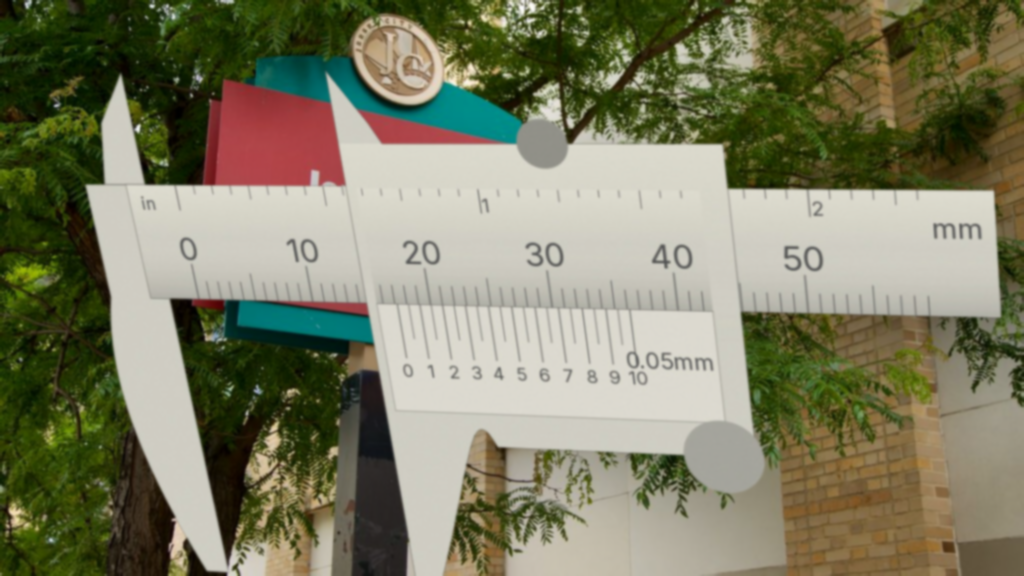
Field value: 17.2 mm
